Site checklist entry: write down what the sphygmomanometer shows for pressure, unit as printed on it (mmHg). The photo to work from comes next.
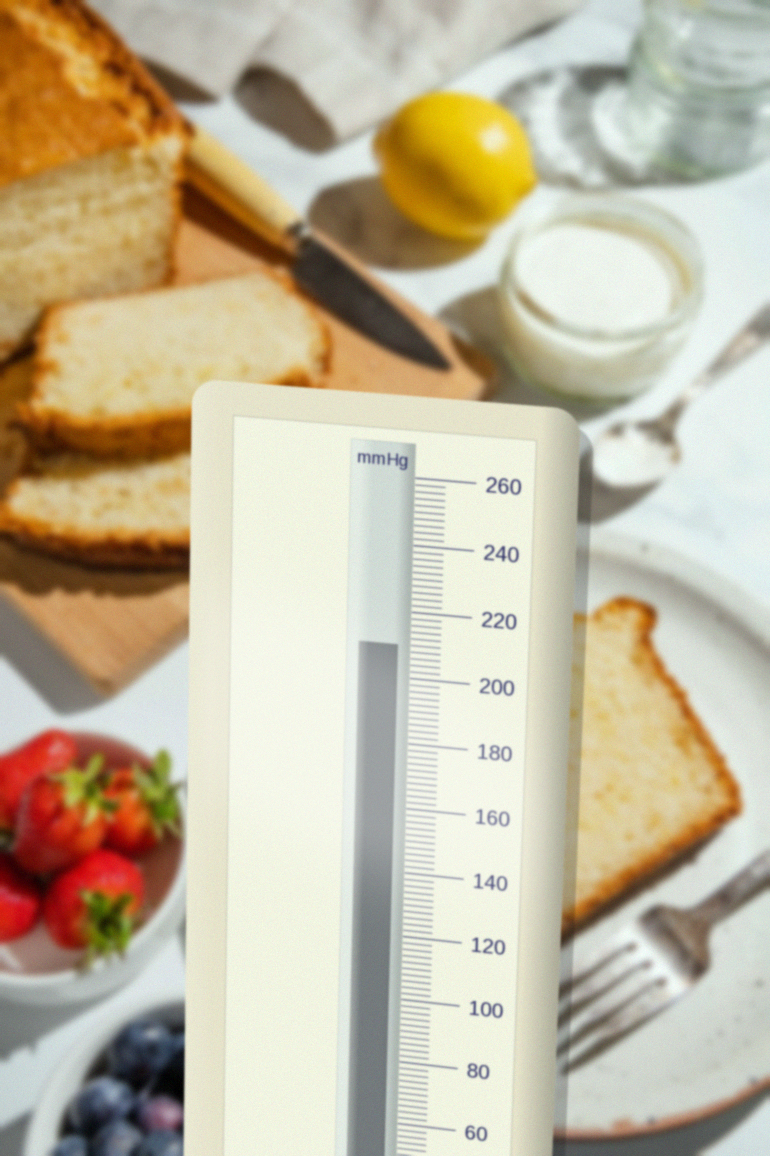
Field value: 210 mmHg
